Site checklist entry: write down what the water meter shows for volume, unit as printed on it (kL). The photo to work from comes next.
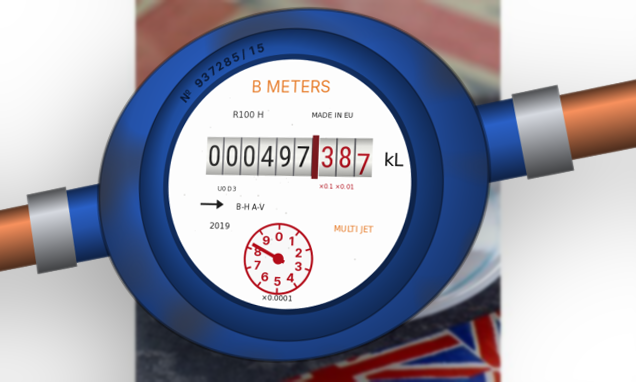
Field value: 497.3868 kL
